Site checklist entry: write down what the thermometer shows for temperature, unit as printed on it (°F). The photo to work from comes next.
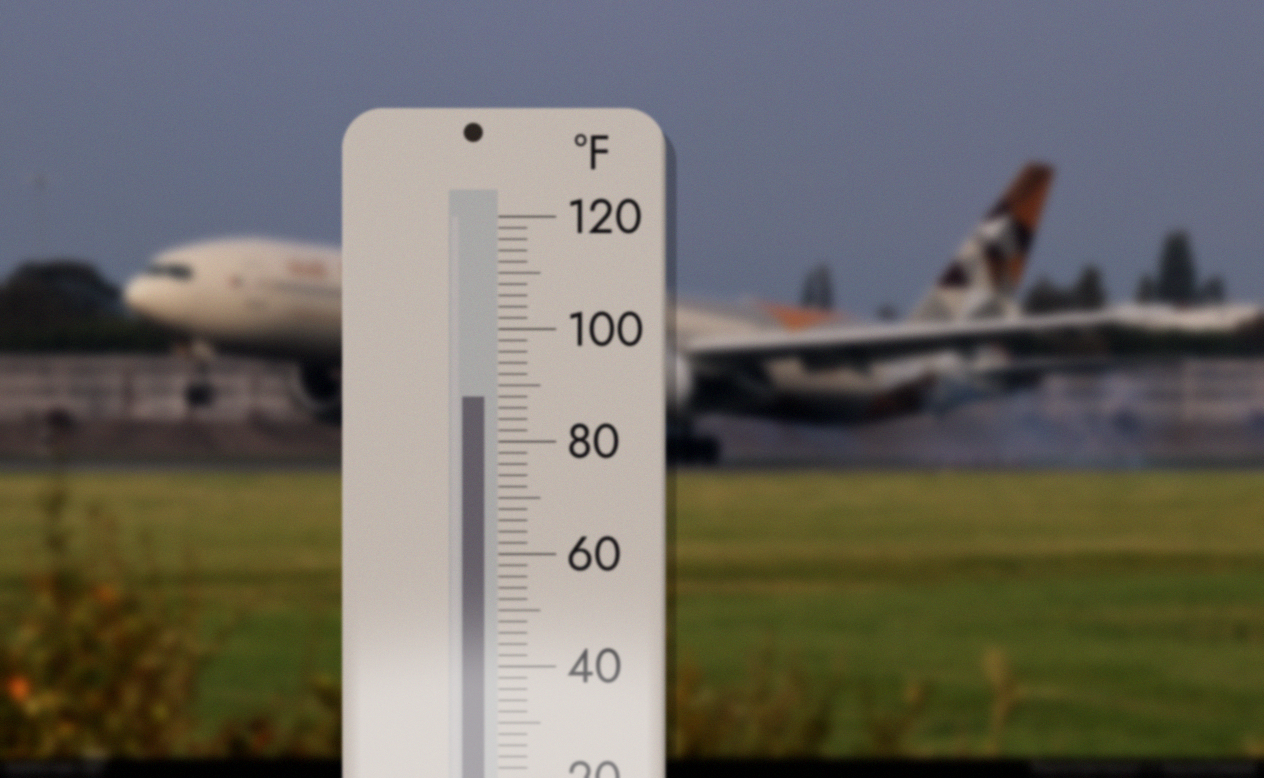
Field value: 88 °F
